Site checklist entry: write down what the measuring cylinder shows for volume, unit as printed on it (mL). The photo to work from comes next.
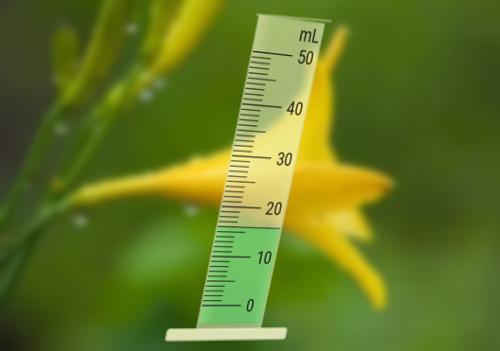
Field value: 16 mL
